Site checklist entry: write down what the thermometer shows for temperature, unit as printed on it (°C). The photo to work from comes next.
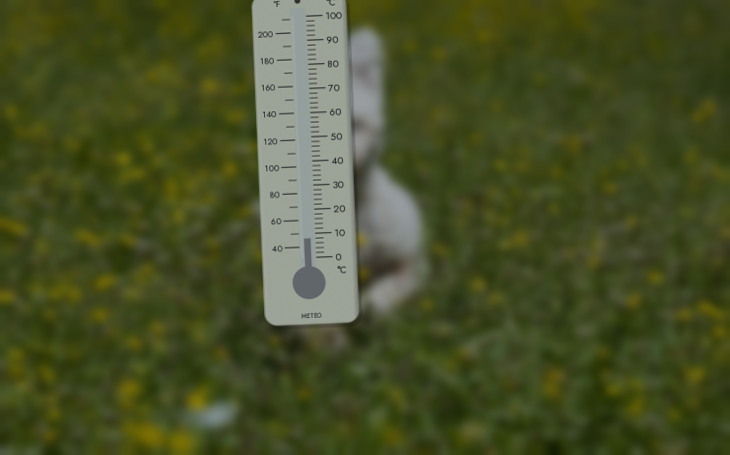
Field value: 8 °C
